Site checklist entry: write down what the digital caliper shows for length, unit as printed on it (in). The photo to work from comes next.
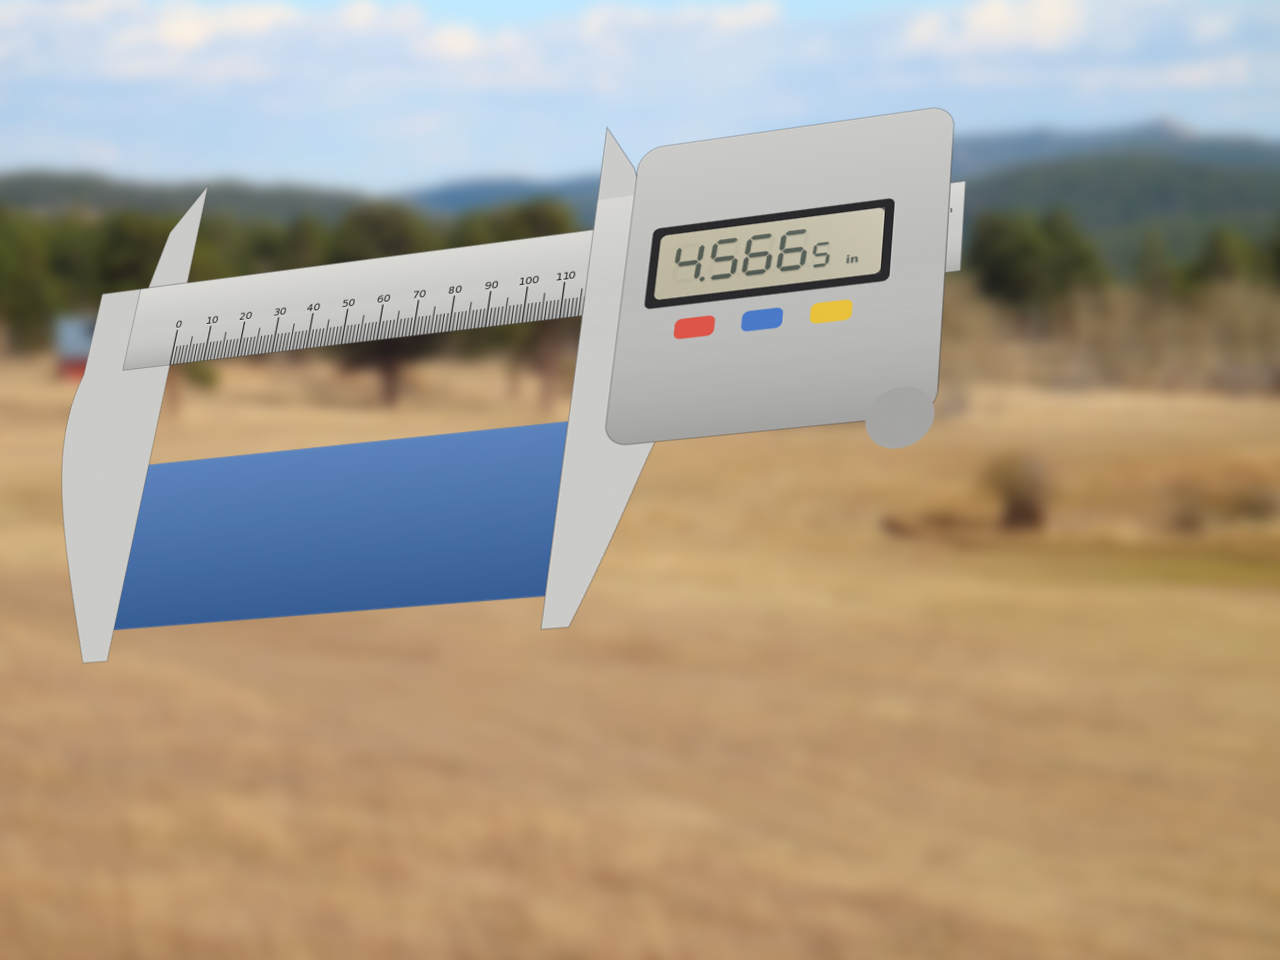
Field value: 4.5665 in
